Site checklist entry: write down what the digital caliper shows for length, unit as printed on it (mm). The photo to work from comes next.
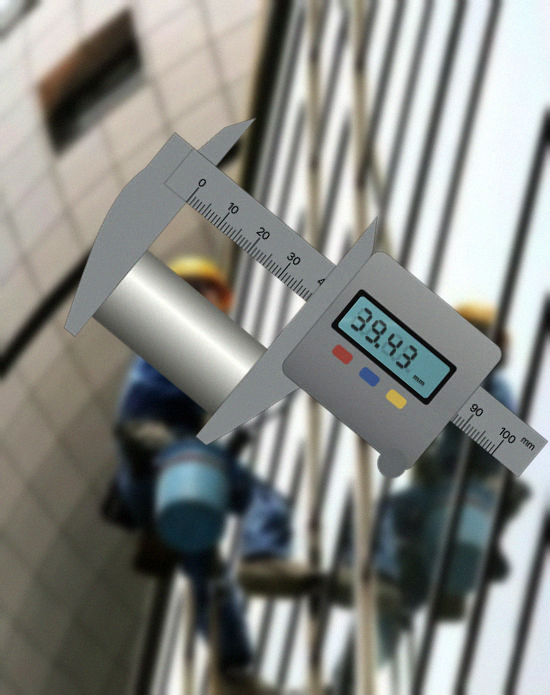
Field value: 39.43 mm
